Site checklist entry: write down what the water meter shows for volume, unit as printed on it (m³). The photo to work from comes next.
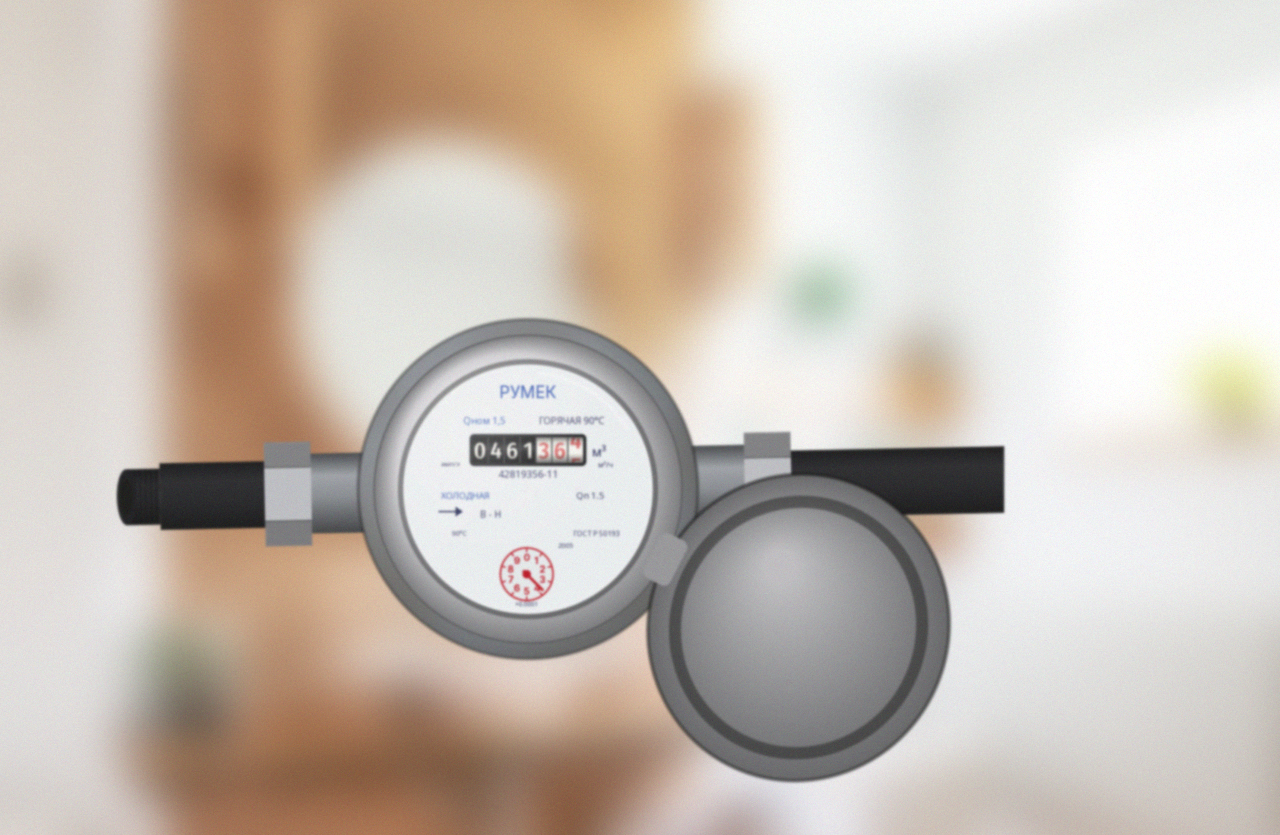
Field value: 461.3643 m³
